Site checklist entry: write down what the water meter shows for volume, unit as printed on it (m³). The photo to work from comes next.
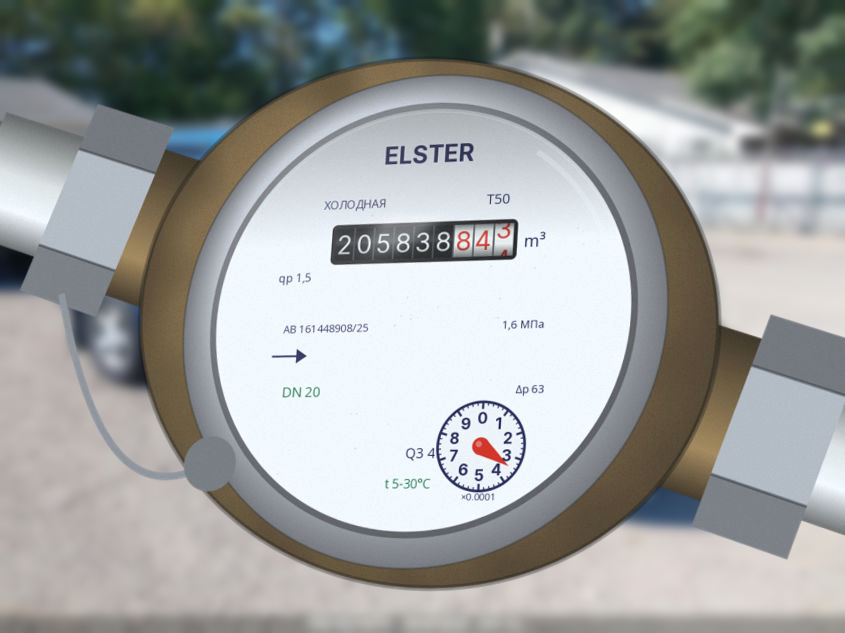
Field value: 205838.8433 m³
